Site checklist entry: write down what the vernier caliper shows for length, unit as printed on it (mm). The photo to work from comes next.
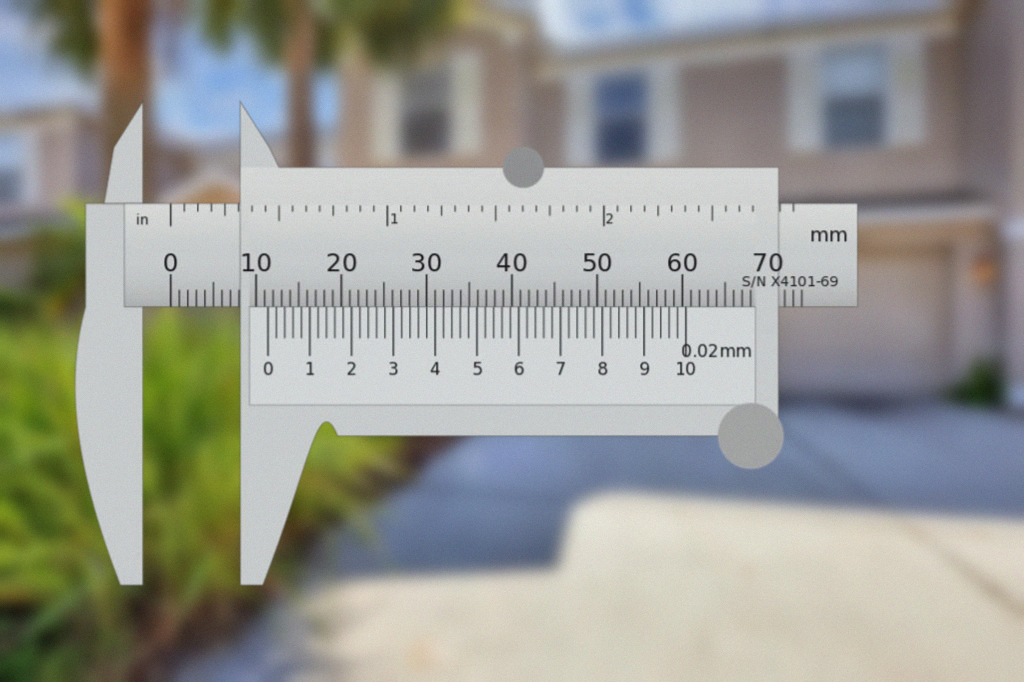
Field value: 11.4 mm
